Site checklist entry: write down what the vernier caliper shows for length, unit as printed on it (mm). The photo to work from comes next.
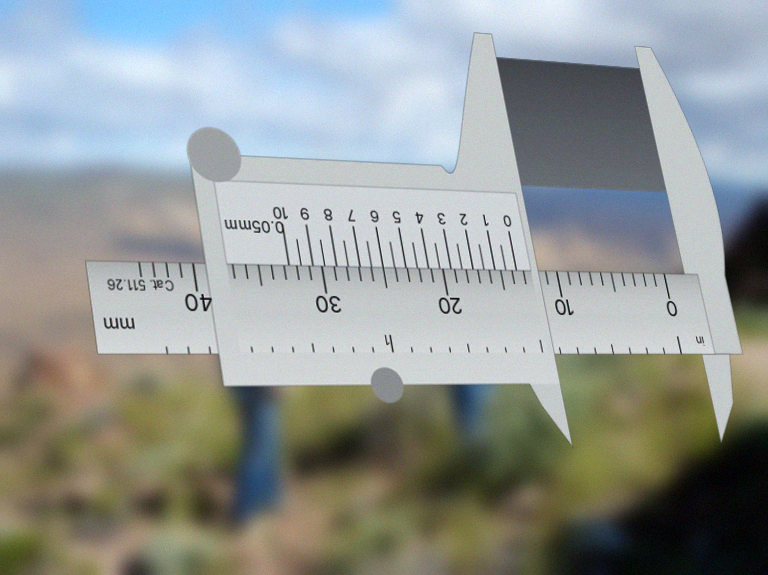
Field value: 13.6 mm
